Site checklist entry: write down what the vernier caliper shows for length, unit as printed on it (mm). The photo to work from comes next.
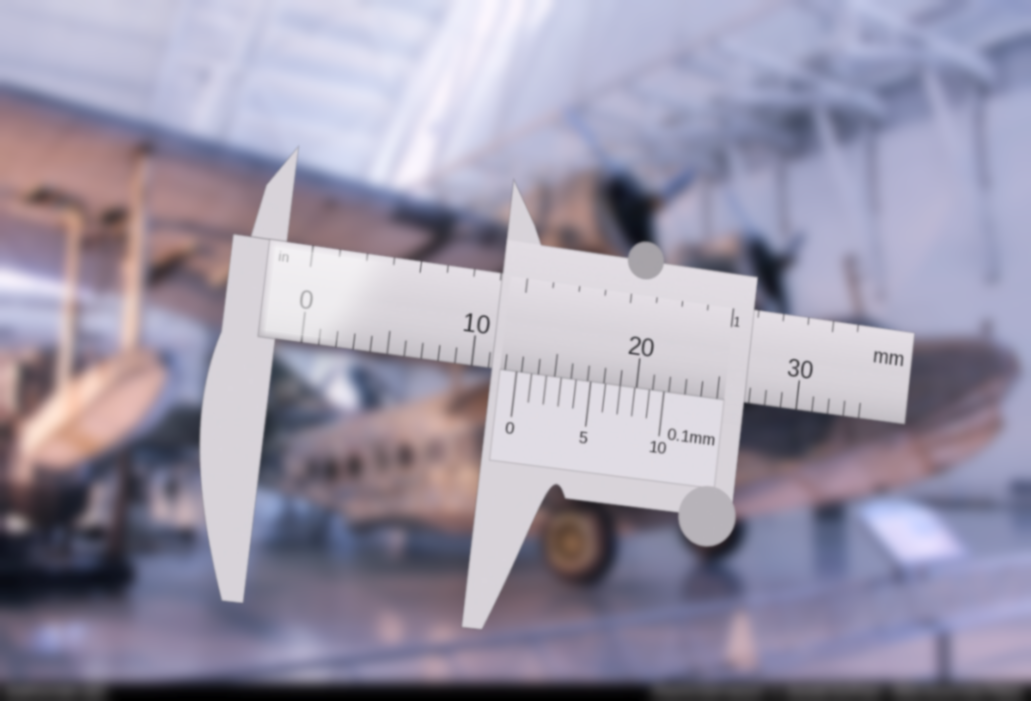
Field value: 12.7 mm
